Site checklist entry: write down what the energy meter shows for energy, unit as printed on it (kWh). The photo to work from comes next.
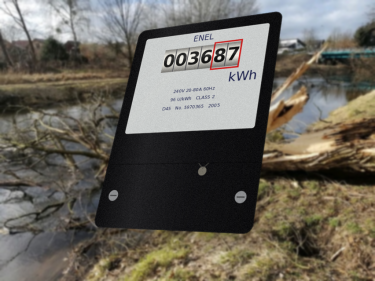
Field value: 36.87 kWh
